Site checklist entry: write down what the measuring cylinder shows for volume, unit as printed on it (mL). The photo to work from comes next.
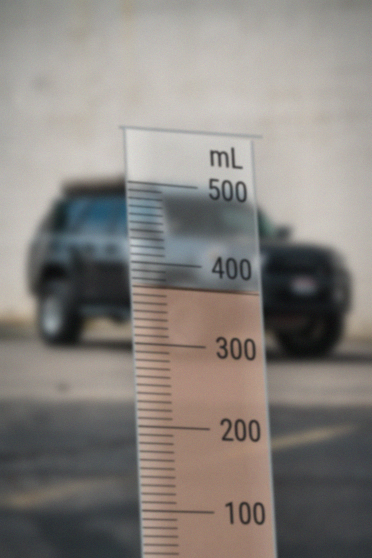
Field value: 370 mL
